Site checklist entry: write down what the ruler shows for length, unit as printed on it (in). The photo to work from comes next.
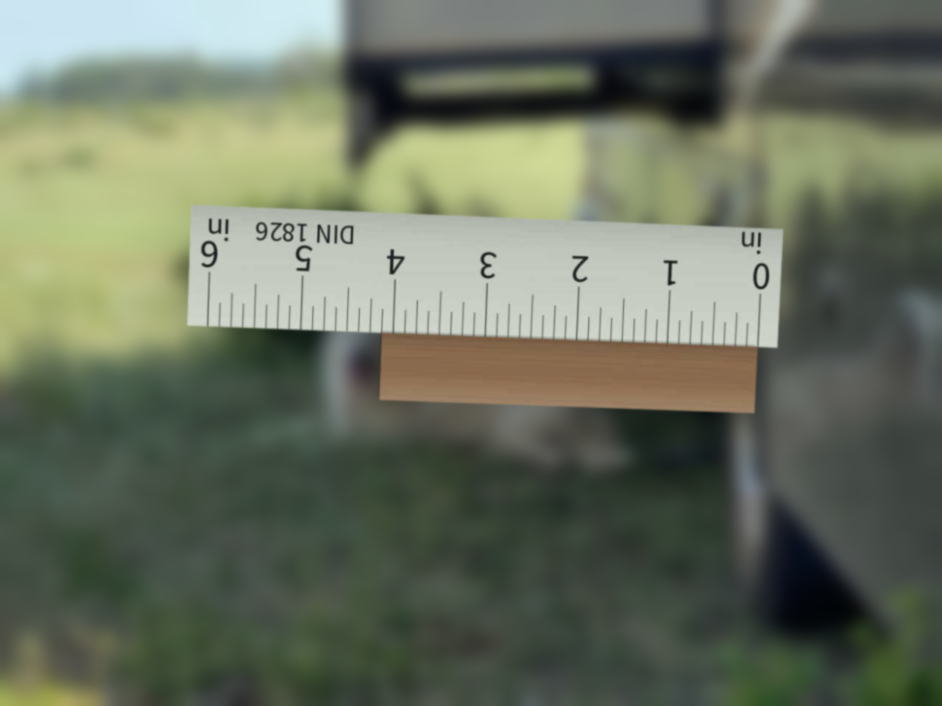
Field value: 4.125 in
